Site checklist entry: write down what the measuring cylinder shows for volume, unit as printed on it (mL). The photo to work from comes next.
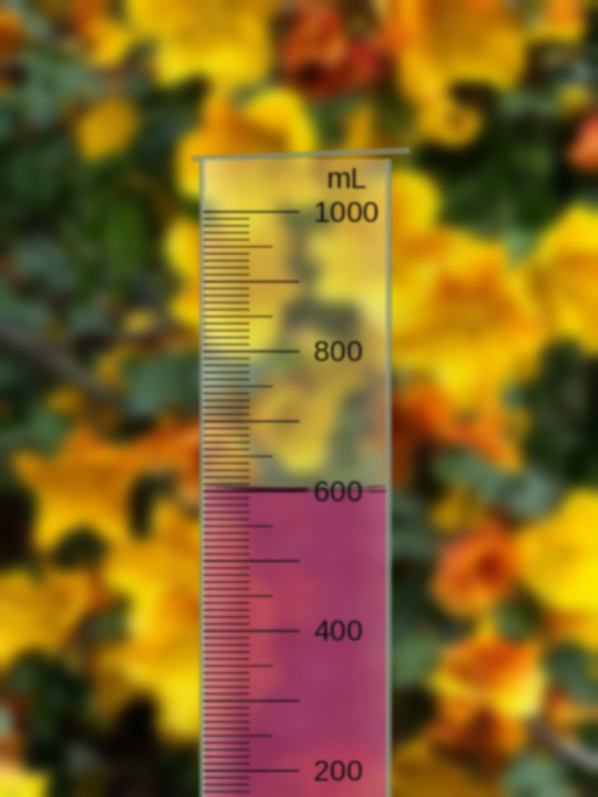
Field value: 600 mL
